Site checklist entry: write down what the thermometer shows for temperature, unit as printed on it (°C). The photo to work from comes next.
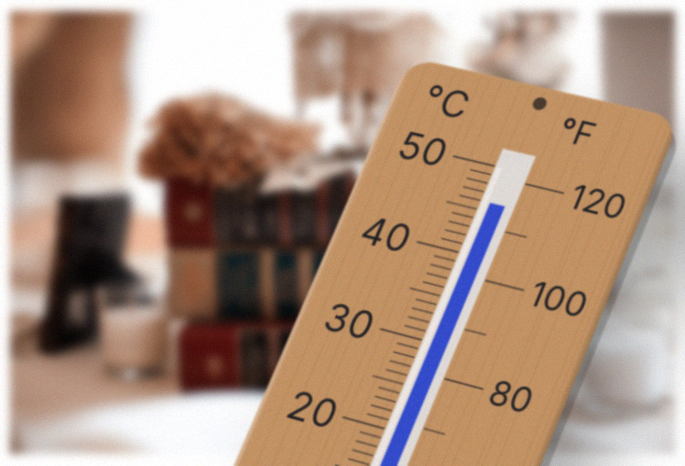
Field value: 46 °C
